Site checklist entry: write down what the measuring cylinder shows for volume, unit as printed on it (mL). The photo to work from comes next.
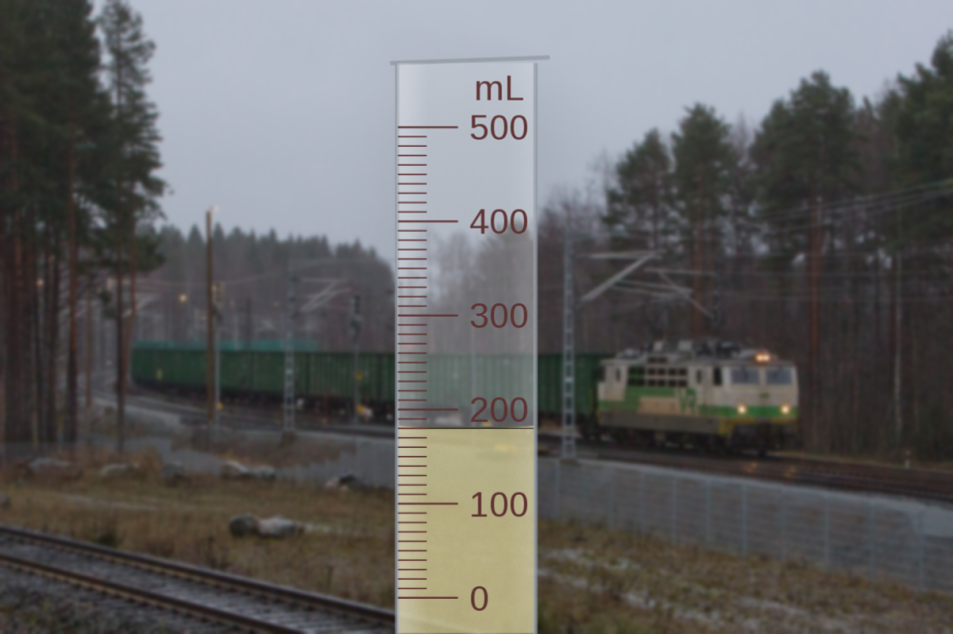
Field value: 180 mL
